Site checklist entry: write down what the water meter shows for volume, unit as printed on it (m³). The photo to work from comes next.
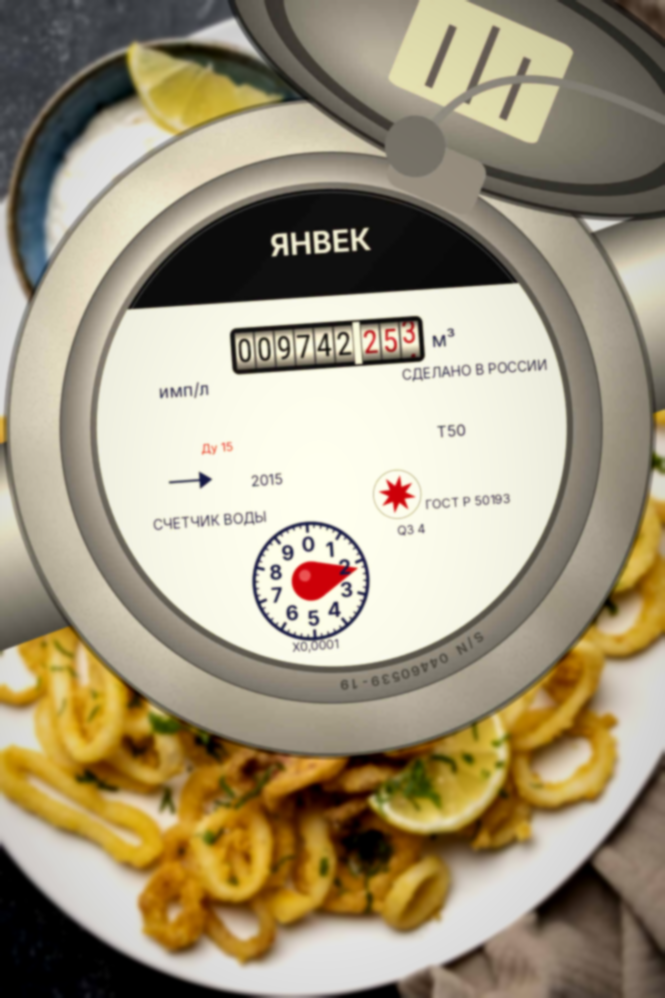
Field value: 9742.2532 m³
